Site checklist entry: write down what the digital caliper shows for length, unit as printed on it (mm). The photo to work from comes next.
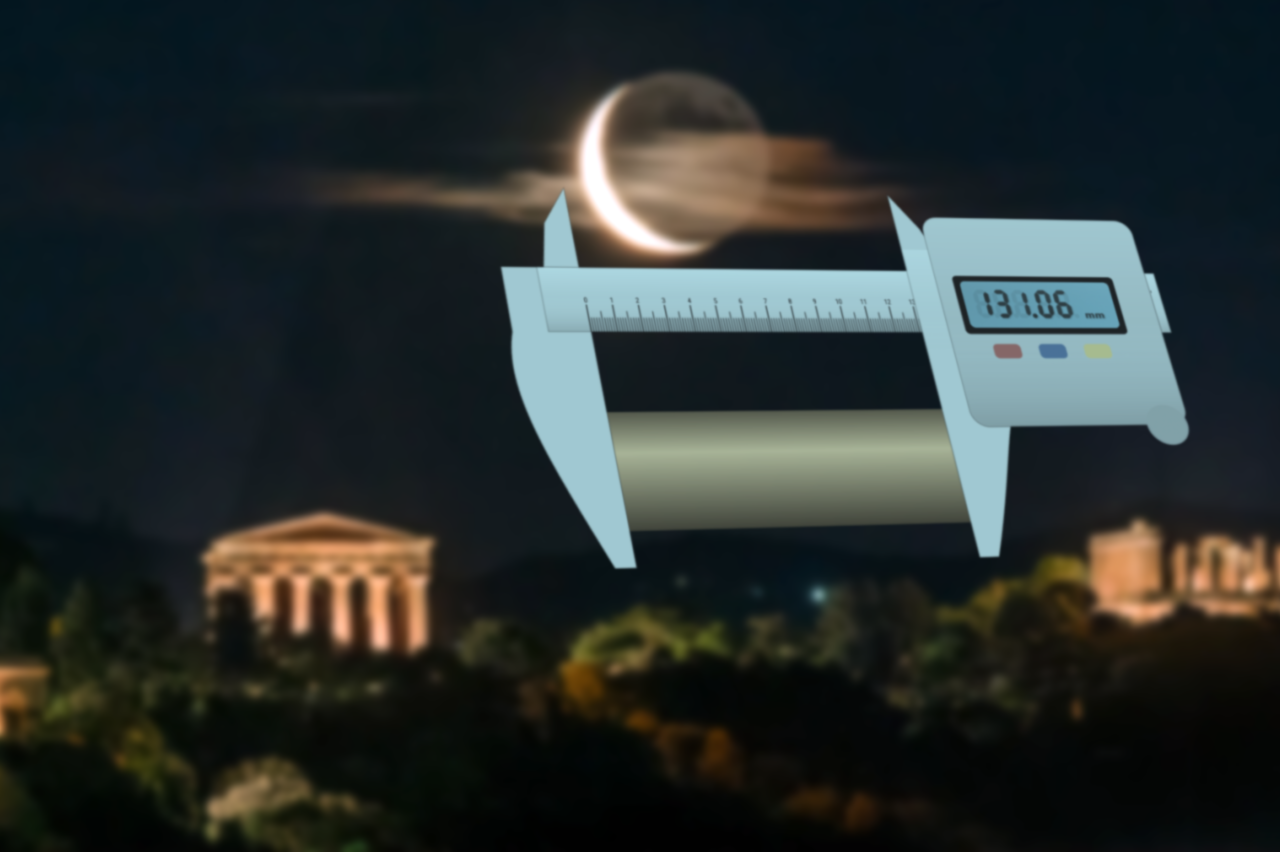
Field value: 131.06 mm
